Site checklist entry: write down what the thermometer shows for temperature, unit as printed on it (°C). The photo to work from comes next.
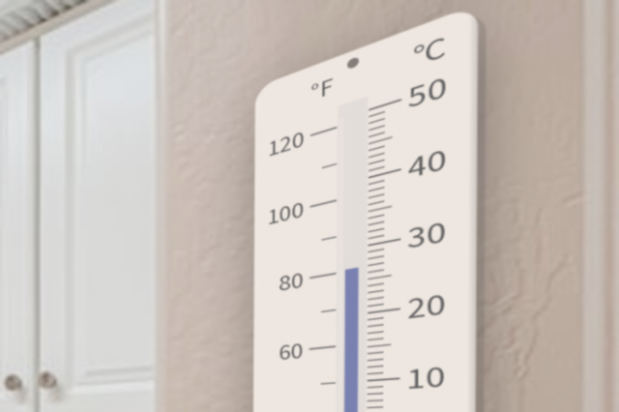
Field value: 27 °C
